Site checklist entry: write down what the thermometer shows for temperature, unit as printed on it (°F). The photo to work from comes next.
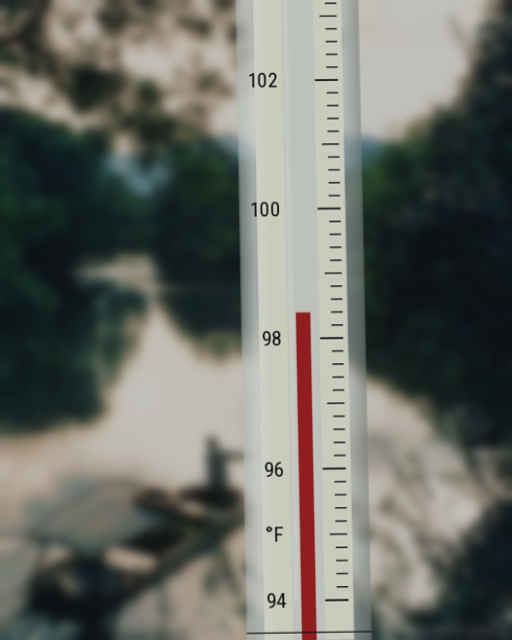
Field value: 98.4 °F
